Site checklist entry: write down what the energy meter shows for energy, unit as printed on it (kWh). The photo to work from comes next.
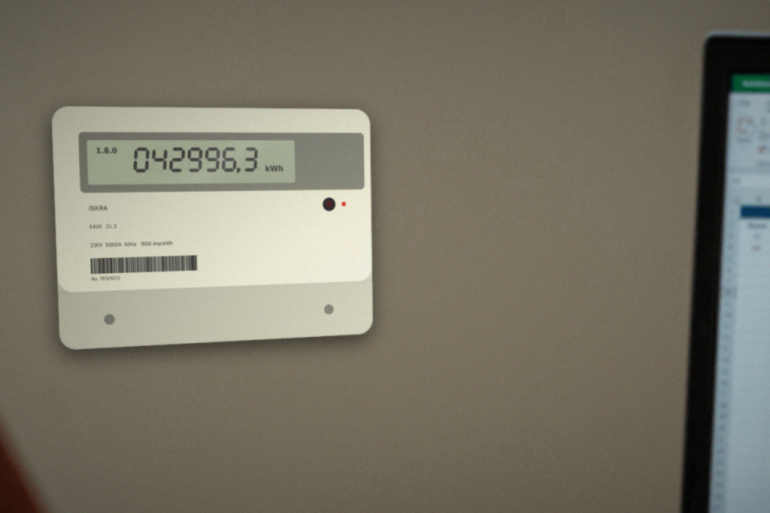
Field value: 42996.3 kWh
